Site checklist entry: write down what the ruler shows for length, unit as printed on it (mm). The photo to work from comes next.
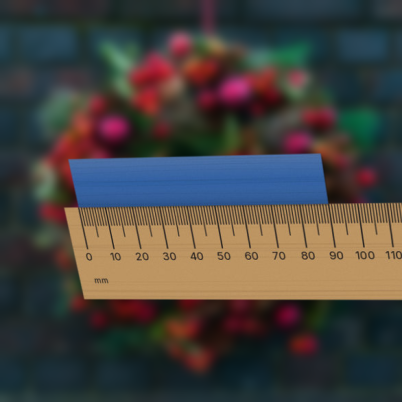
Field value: 90 mm
